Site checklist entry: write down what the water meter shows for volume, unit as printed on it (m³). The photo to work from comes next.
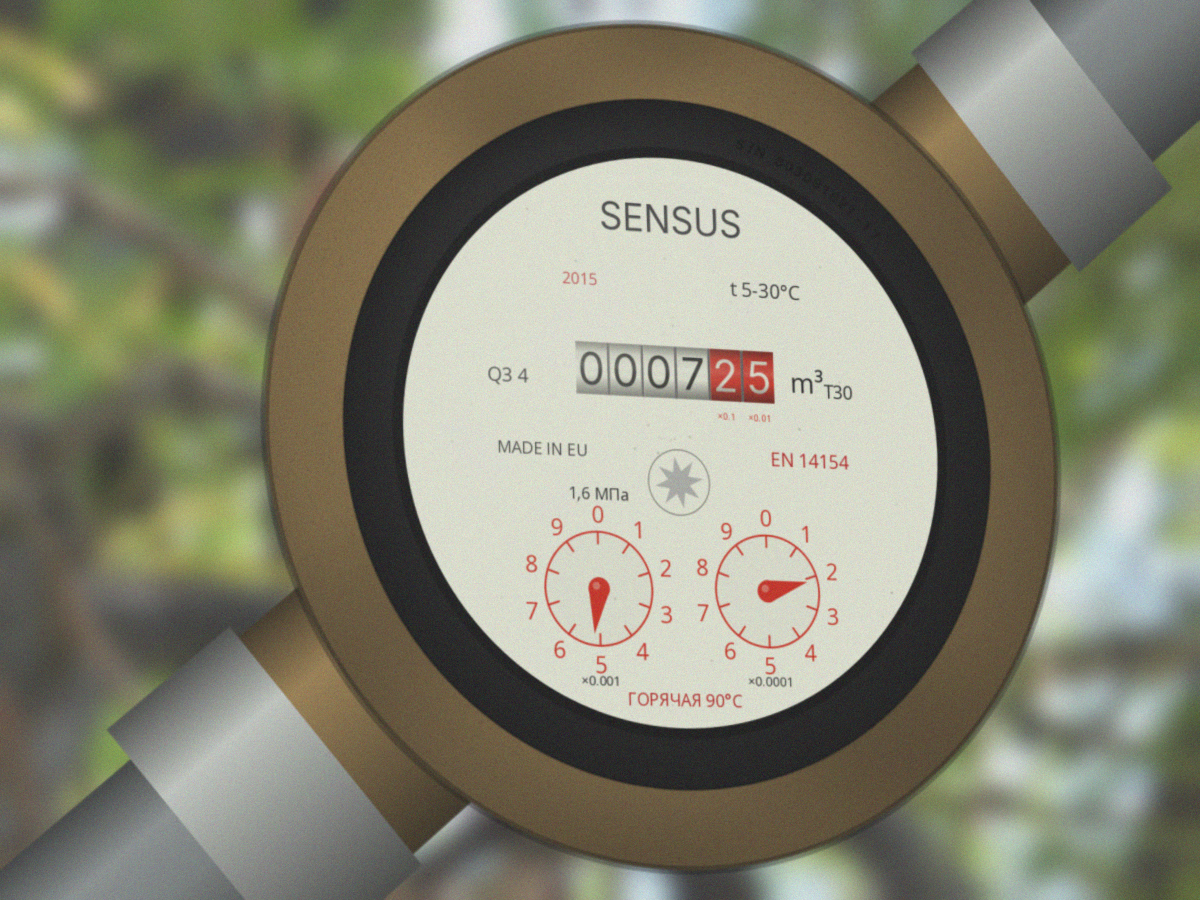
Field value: 7.2552 m³
